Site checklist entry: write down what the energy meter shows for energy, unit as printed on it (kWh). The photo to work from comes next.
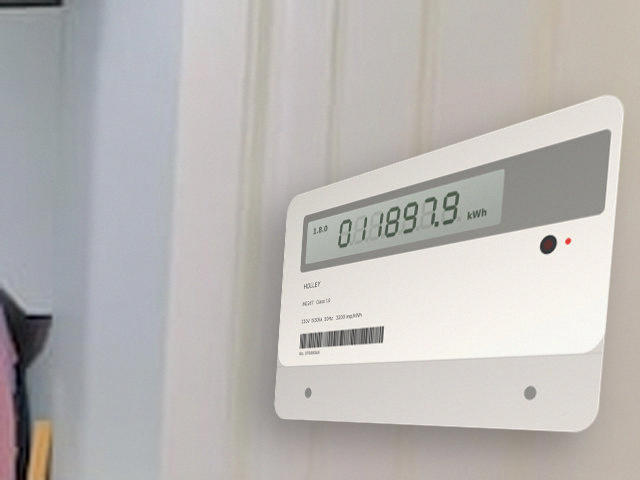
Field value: 11897.9 kWh
